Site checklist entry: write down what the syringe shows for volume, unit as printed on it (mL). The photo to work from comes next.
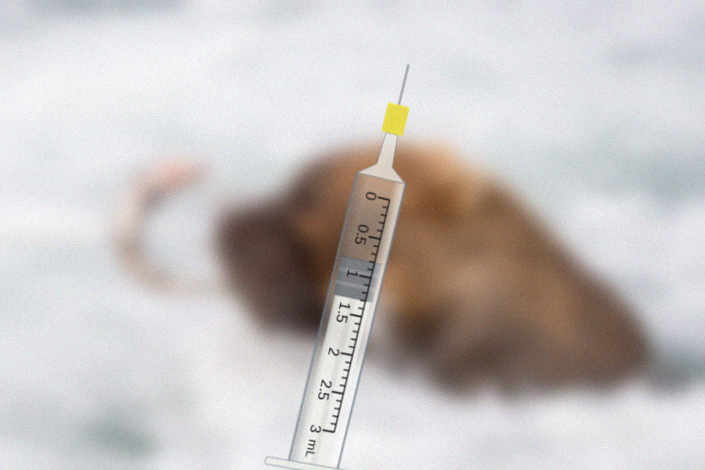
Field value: 0.8 mL
